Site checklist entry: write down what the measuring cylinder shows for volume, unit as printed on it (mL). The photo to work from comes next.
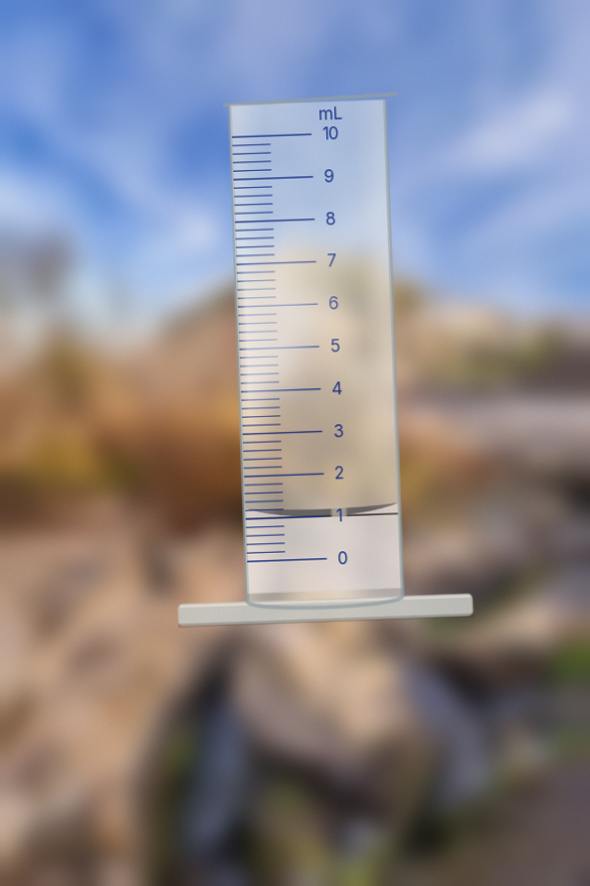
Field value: 1 mL
